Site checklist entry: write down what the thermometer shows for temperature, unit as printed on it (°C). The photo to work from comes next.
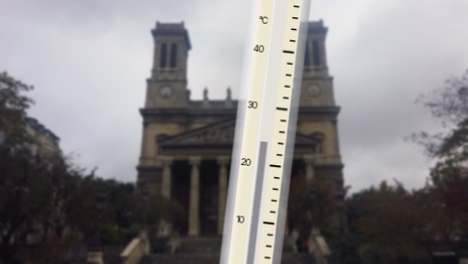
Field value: 24 °C
